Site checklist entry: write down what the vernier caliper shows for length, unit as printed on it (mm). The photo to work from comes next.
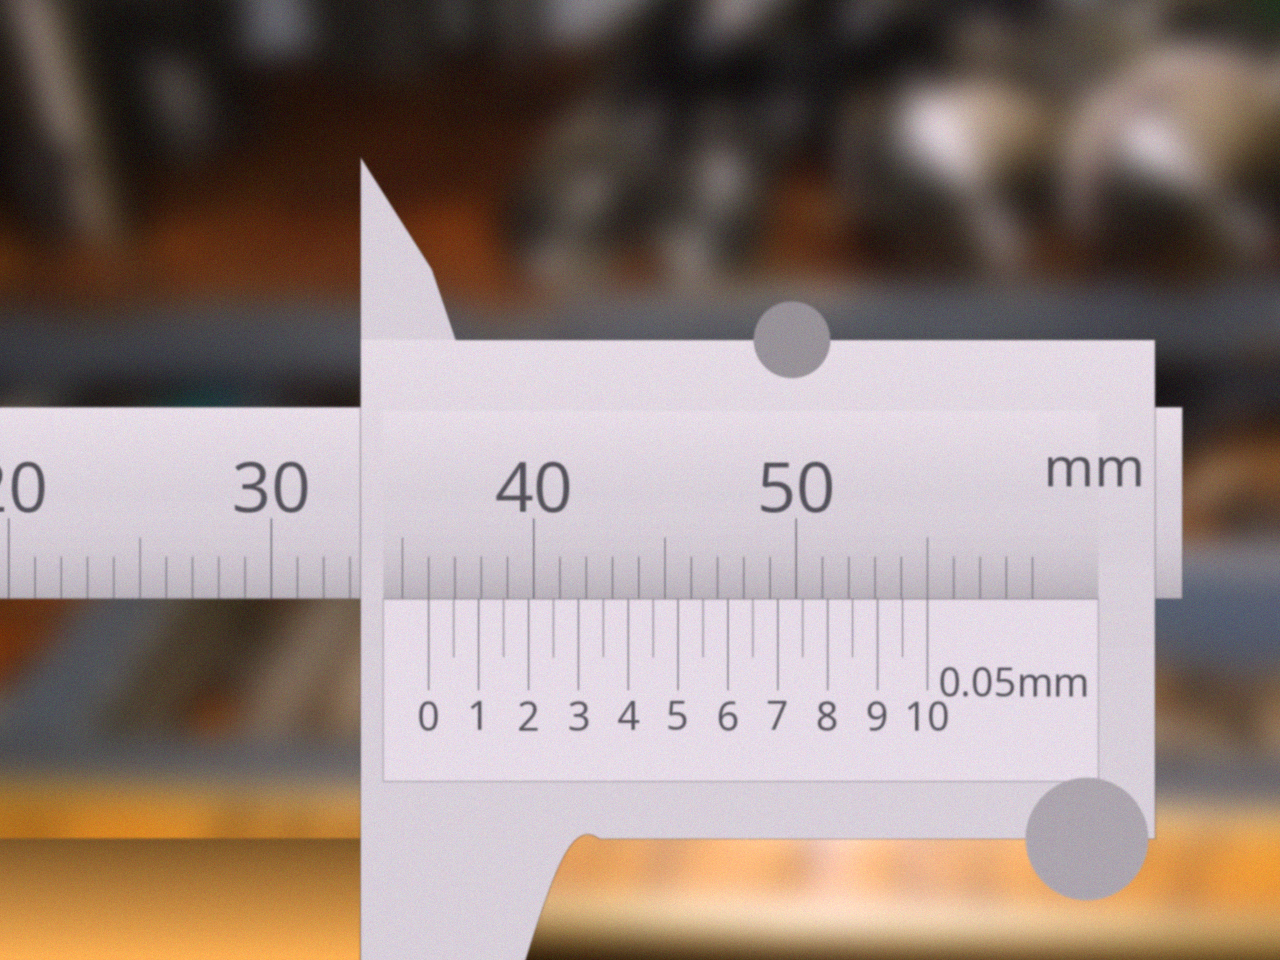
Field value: 36.0 mm
